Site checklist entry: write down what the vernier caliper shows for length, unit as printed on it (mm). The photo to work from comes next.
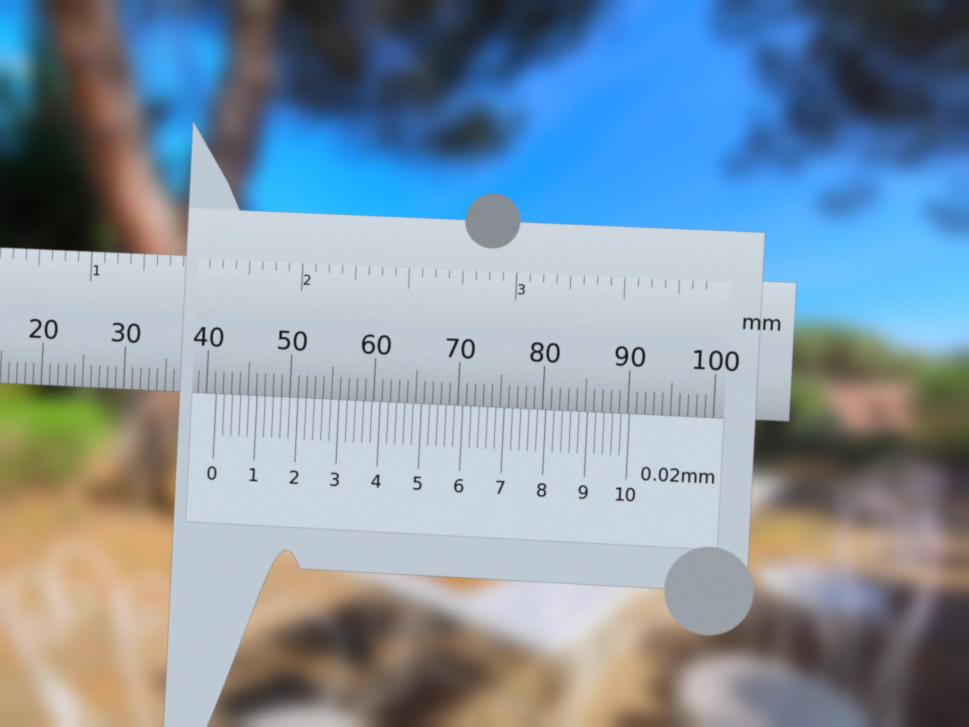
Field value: 41.2 mm
